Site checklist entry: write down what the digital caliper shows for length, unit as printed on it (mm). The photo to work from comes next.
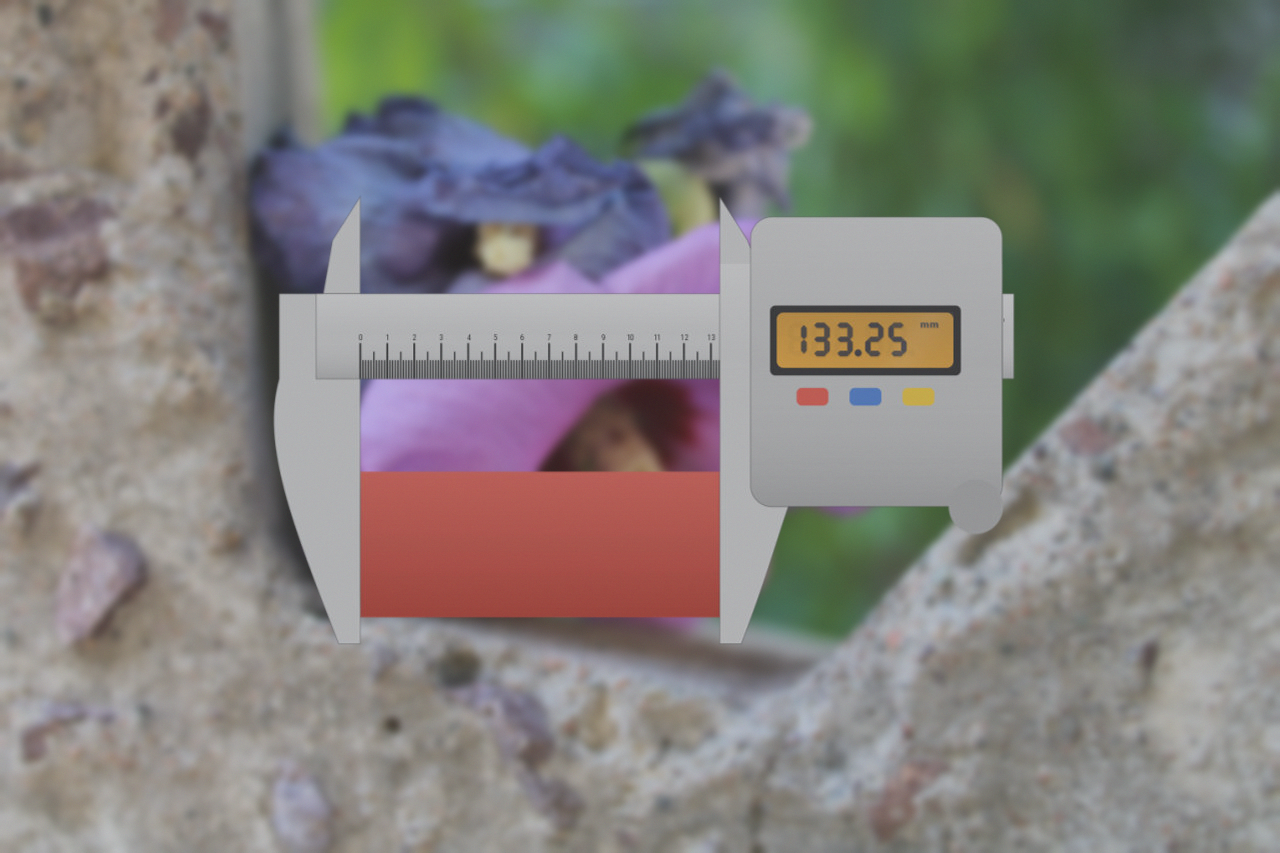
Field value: 133.25 mm
